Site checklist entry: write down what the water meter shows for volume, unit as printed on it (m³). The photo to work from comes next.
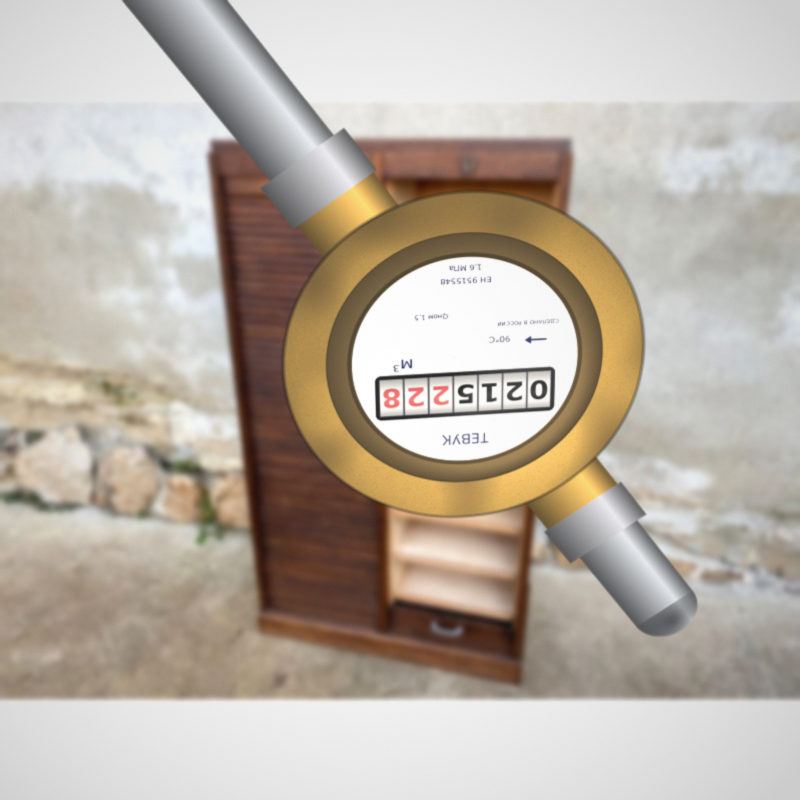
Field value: 215.228 m³
